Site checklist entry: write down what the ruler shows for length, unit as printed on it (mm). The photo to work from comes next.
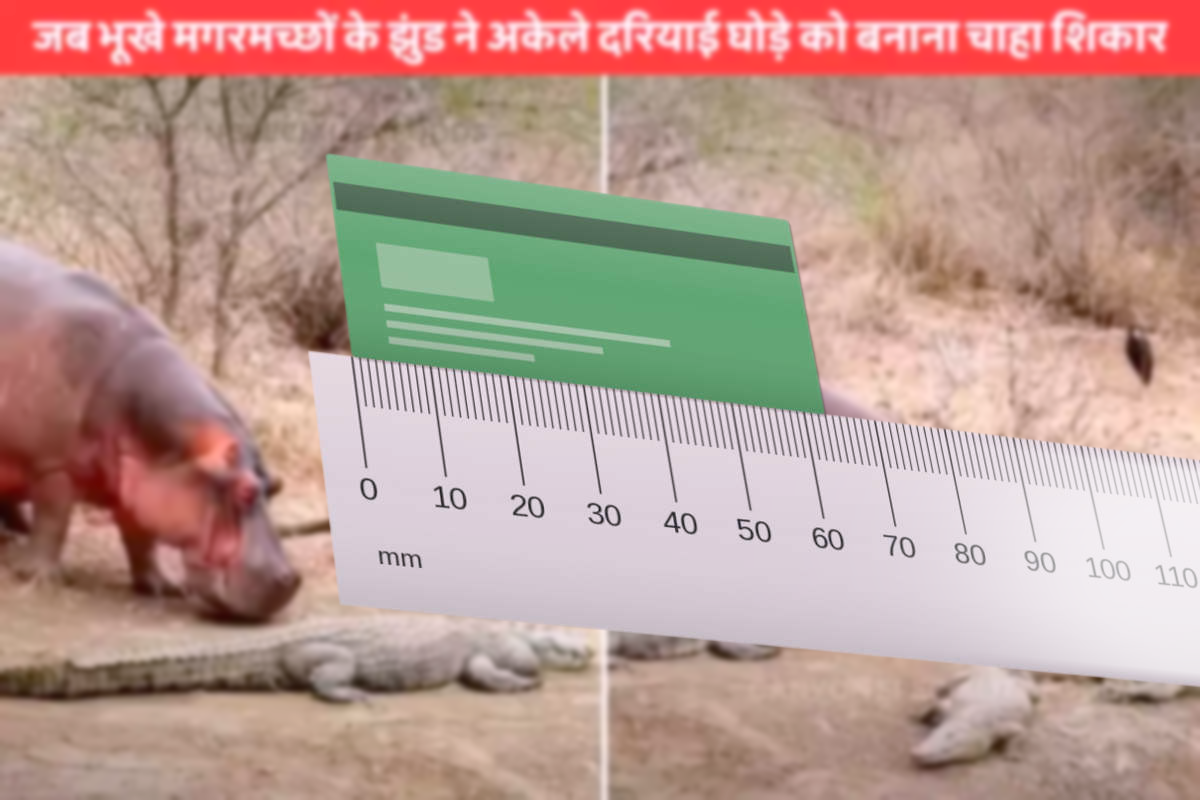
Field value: 63 mm
